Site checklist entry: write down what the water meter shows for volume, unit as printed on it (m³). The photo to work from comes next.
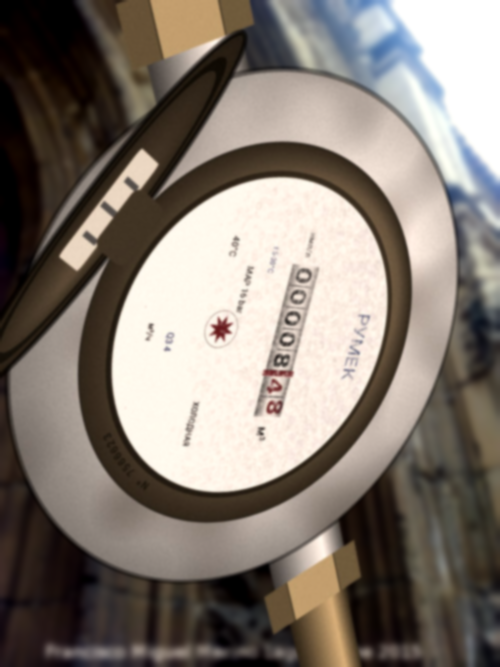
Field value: 8.48 m³
